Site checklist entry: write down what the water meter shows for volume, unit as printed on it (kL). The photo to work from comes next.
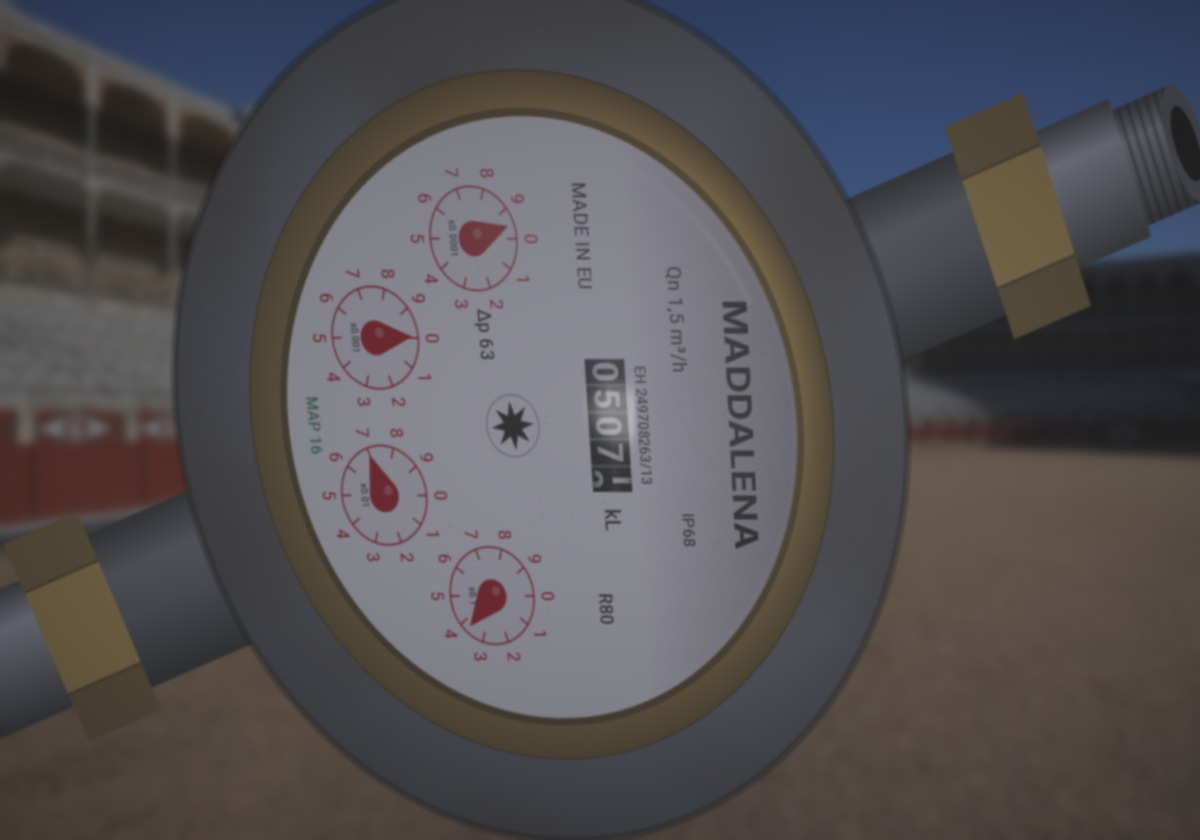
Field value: 5071.3699 kL
